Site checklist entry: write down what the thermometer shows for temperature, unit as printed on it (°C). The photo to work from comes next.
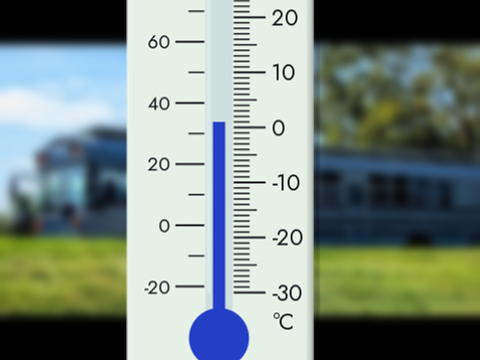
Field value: 1 °C
